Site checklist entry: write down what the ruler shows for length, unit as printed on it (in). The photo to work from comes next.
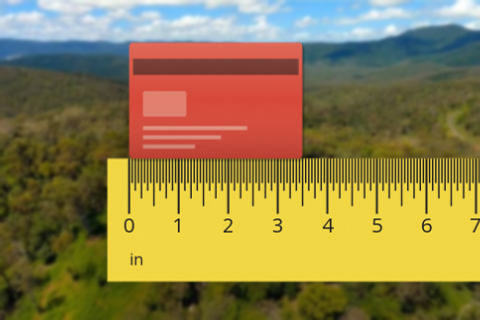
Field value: 3.5 in
